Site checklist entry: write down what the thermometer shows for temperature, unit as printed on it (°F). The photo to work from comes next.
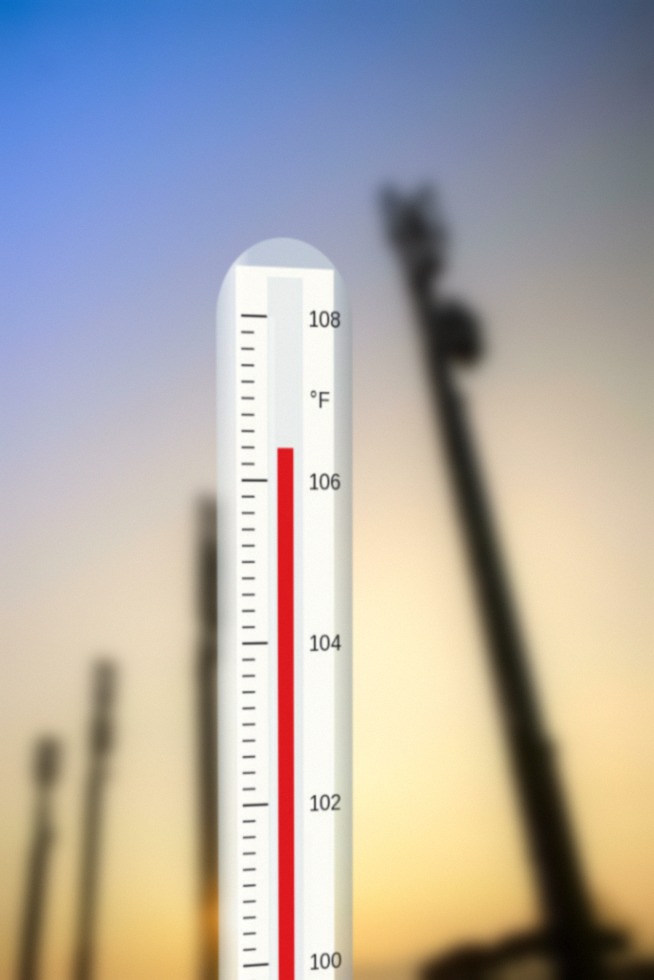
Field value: 106.4 °F
